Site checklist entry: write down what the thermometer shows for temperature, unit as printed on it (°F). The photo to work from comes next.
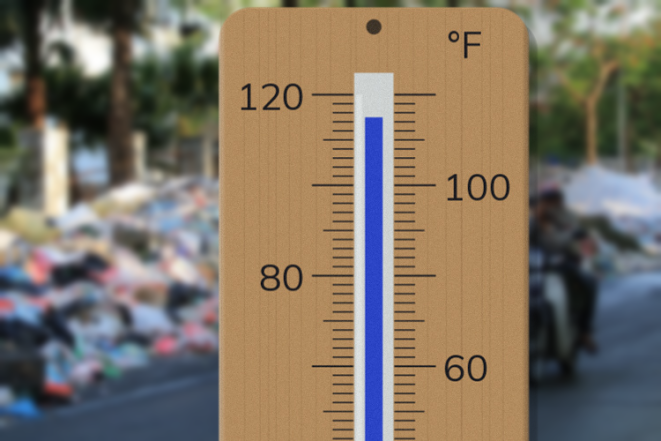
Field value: 115 °F
